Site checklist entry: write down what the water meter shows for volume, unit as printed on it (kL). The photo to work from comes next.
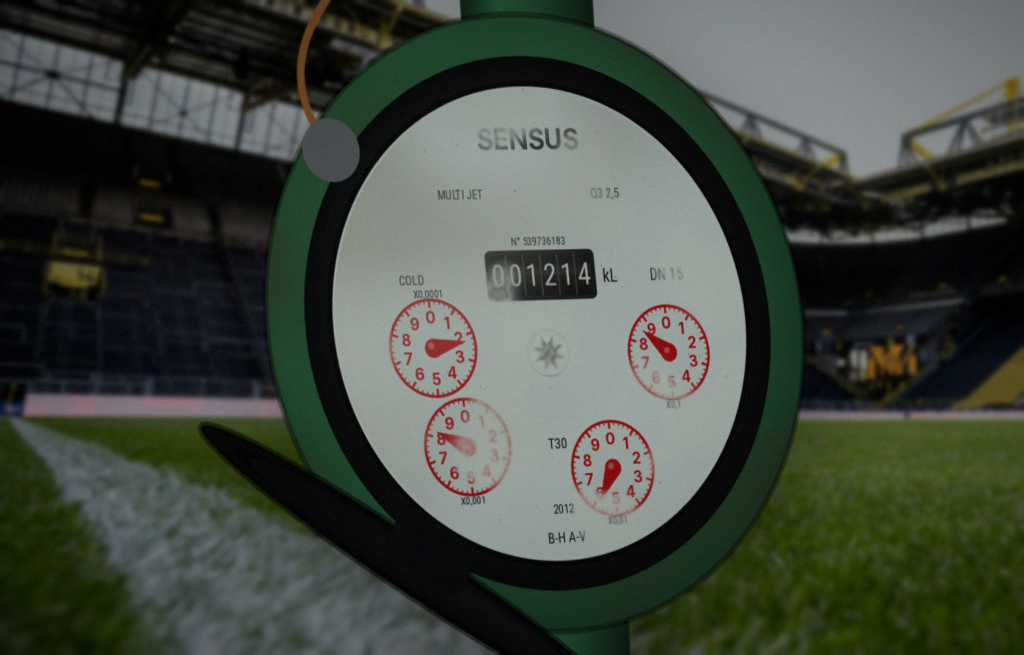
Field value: 1214.8582 kL
